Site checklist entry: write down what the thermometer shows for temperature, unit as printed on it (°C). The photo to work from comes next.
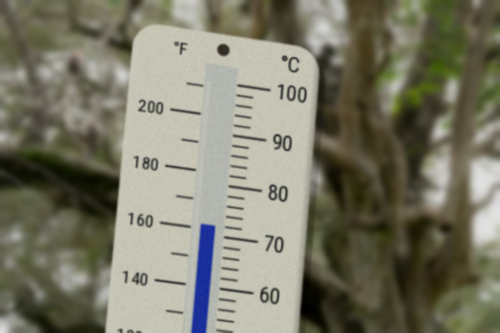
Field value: 72 °C
